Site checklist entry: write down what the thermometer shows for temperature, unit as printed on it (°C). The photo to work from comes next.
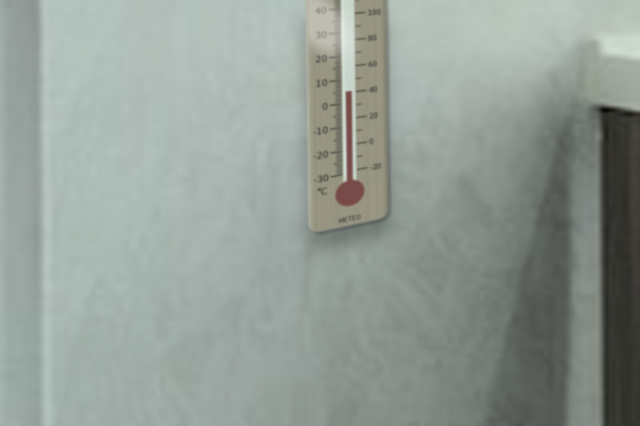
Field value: 5 °C
